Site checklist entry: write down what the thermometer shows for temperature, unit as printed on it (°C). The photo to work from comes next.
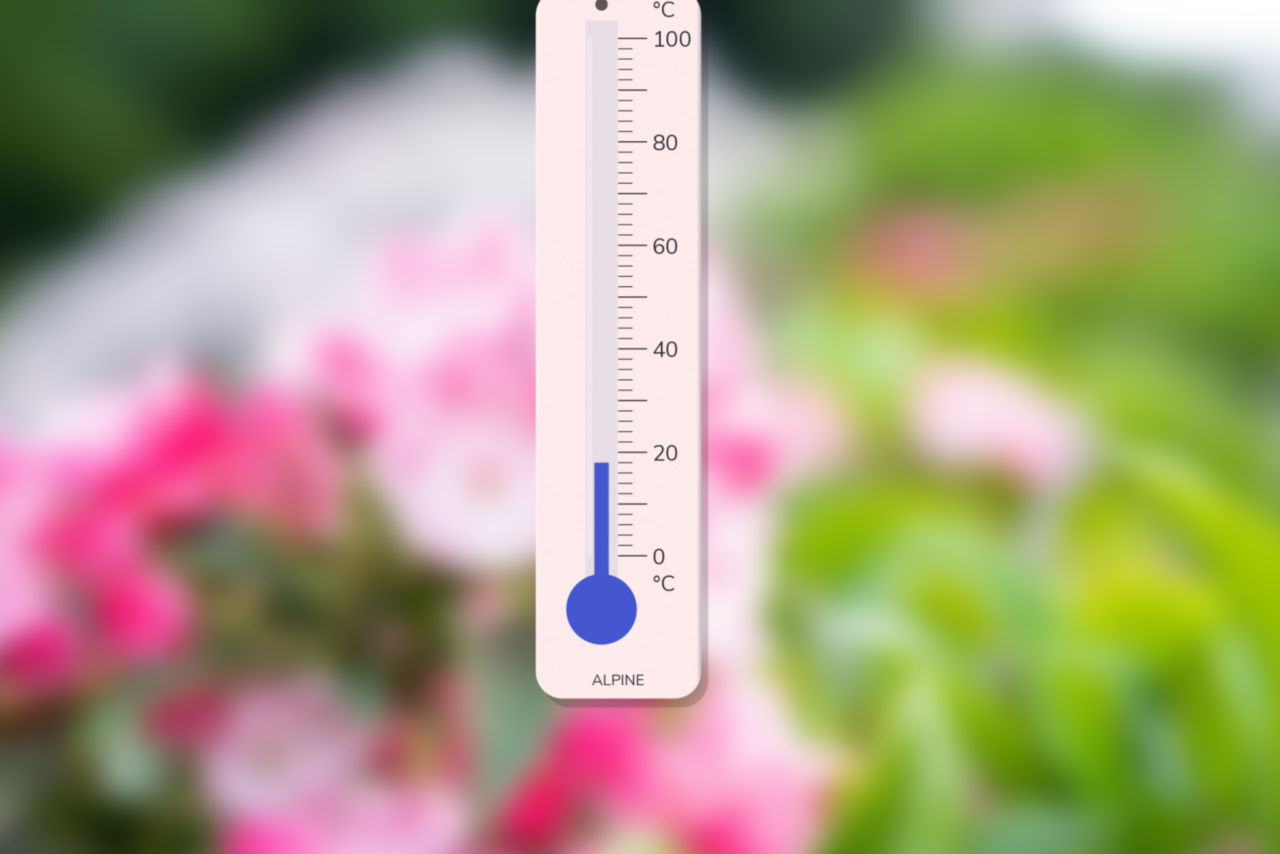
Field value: 18 °C
